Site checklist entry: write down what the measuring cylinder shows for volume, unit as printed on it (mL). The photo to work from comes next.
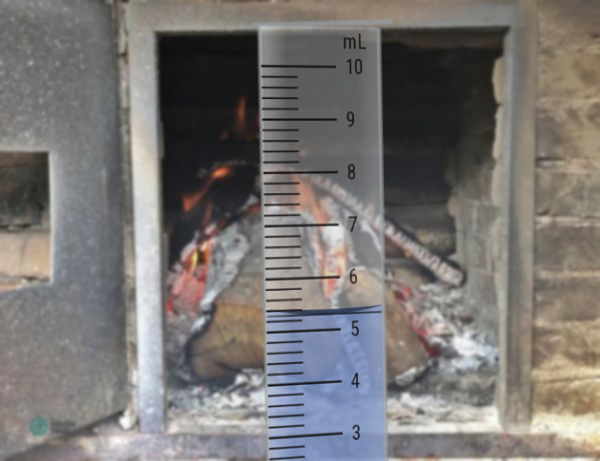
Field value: 5.3 mL
